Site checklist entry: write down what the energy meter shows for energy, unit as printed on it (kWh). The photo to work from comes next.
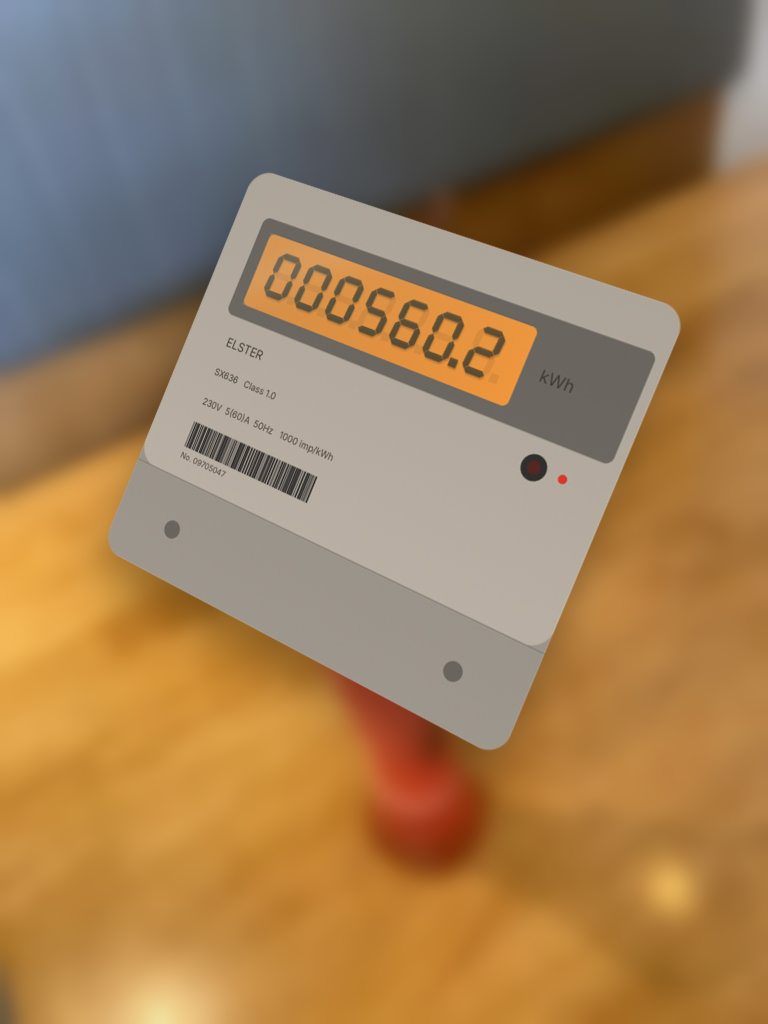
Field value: 560.2 kWh
